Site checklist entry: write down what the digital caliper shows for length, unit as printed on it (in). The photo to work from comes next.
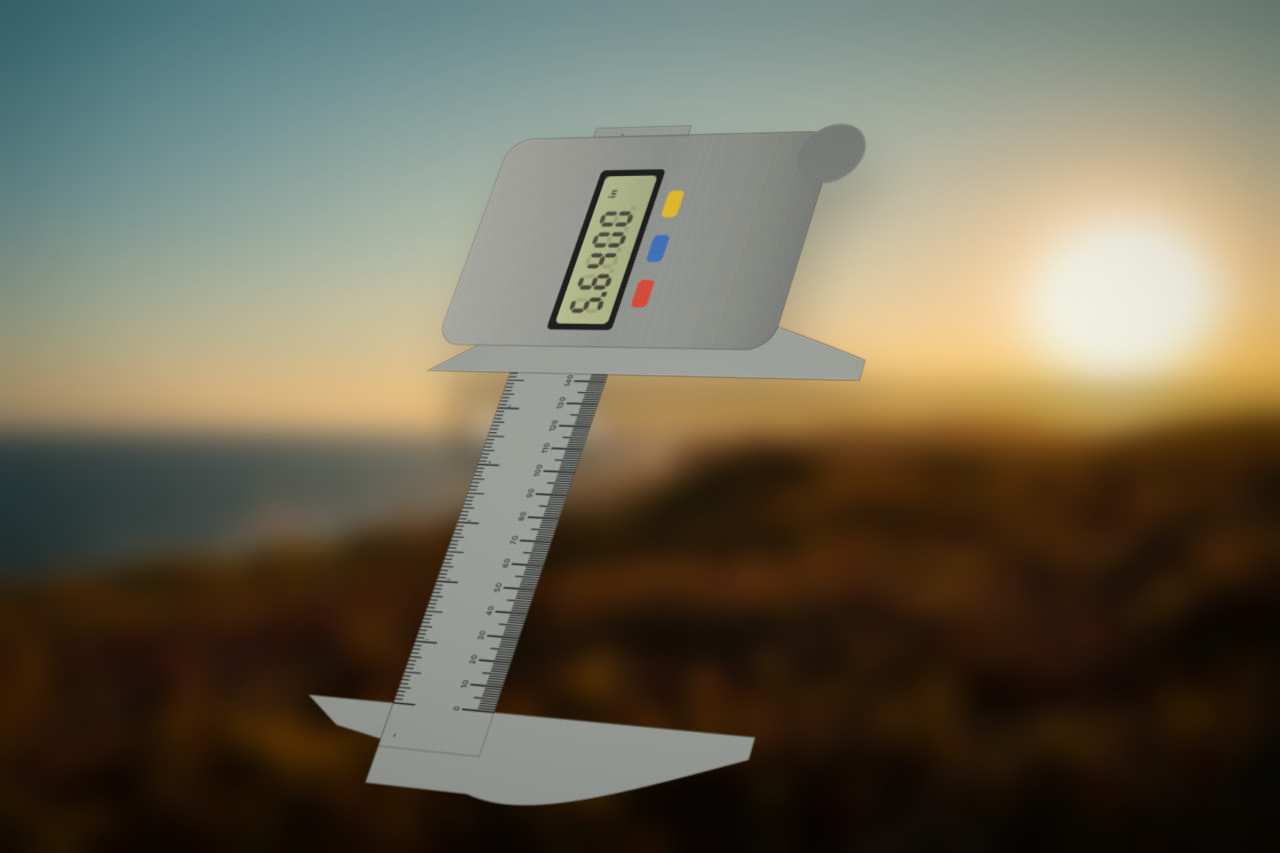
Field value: 5.6400 in
